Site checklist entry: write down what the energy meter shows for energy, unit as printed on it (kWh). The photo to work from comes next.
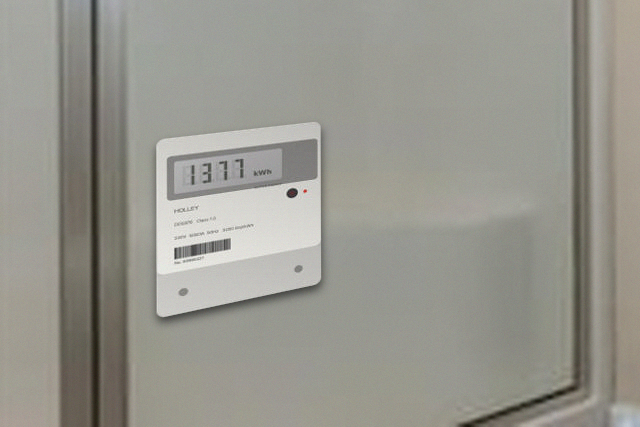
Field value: 1377 kWh
